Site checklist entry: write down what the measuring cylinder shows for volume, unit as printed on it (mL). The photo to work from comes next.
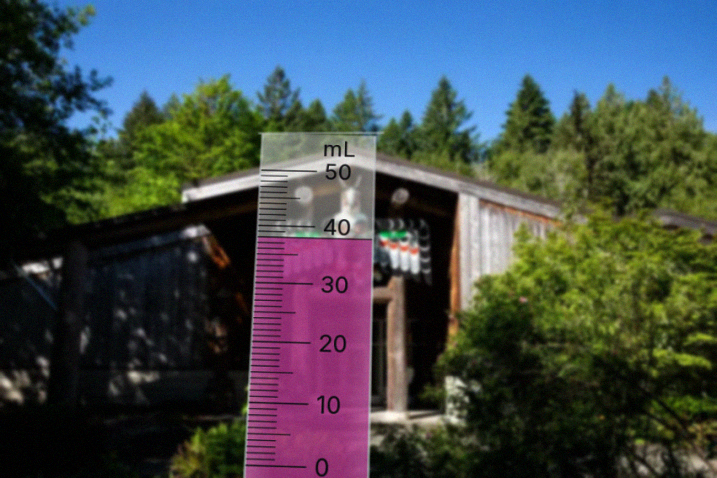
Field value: 38 mL
